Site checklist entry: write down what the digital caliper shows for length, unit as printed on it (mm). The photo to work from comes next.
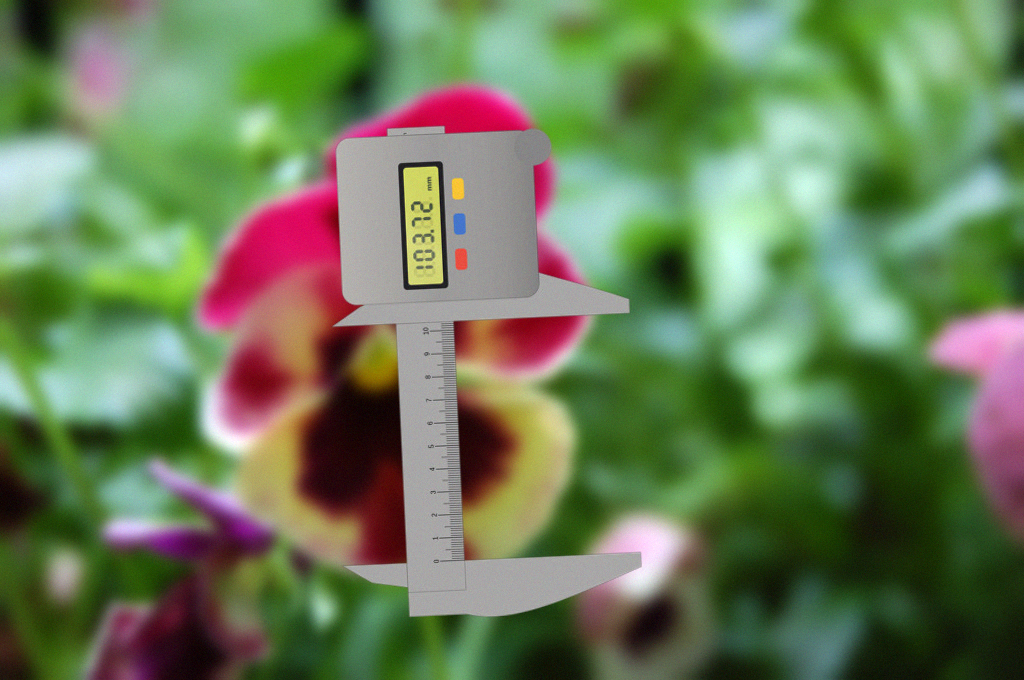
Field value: 103.72 mm
